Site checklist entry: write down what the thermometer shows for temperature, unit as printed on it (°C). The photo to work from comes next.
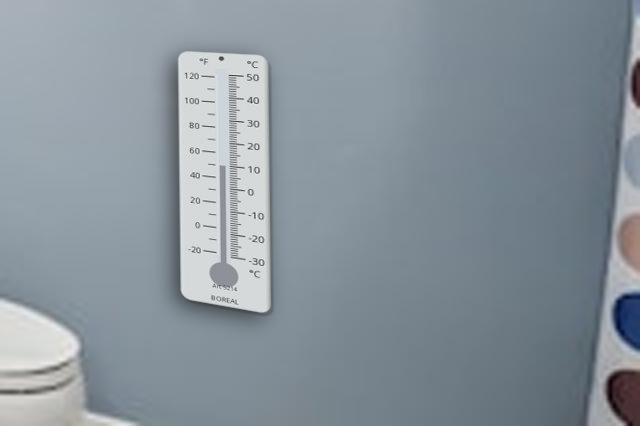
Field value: 10 °C
